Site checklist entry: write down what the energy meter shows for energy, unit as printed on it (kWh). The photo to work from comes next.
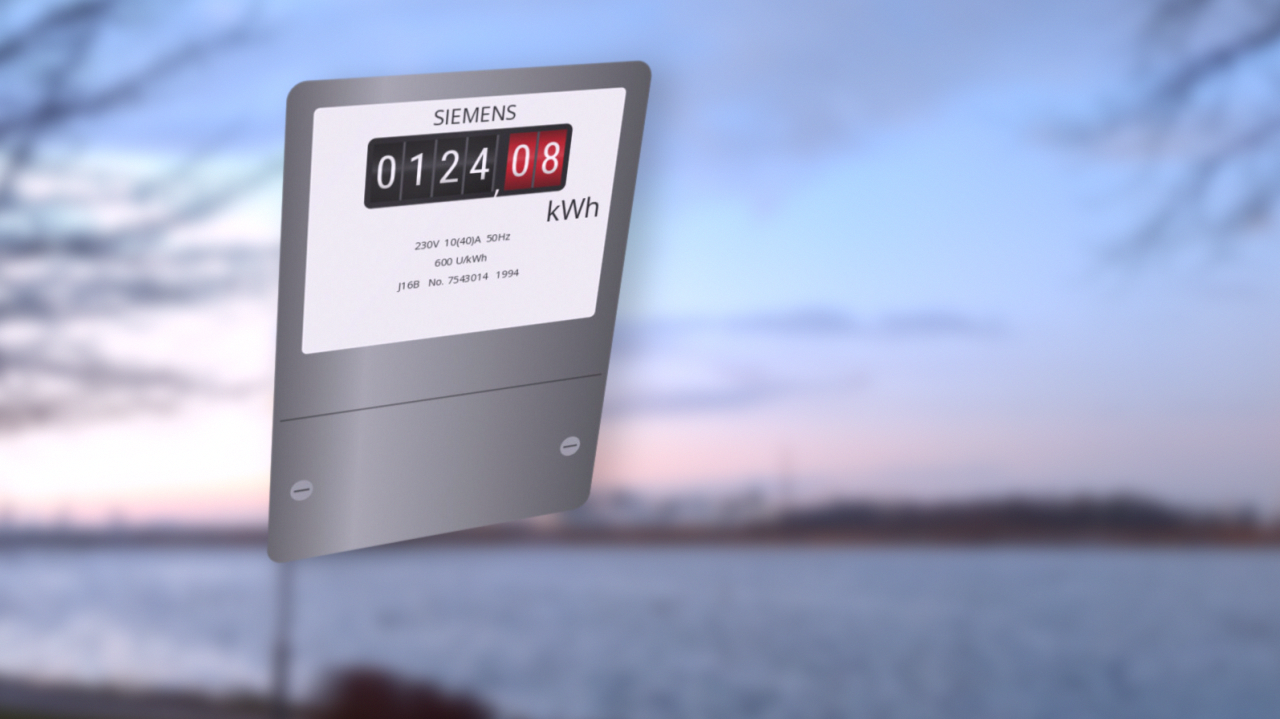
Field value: 124.08 kWh
